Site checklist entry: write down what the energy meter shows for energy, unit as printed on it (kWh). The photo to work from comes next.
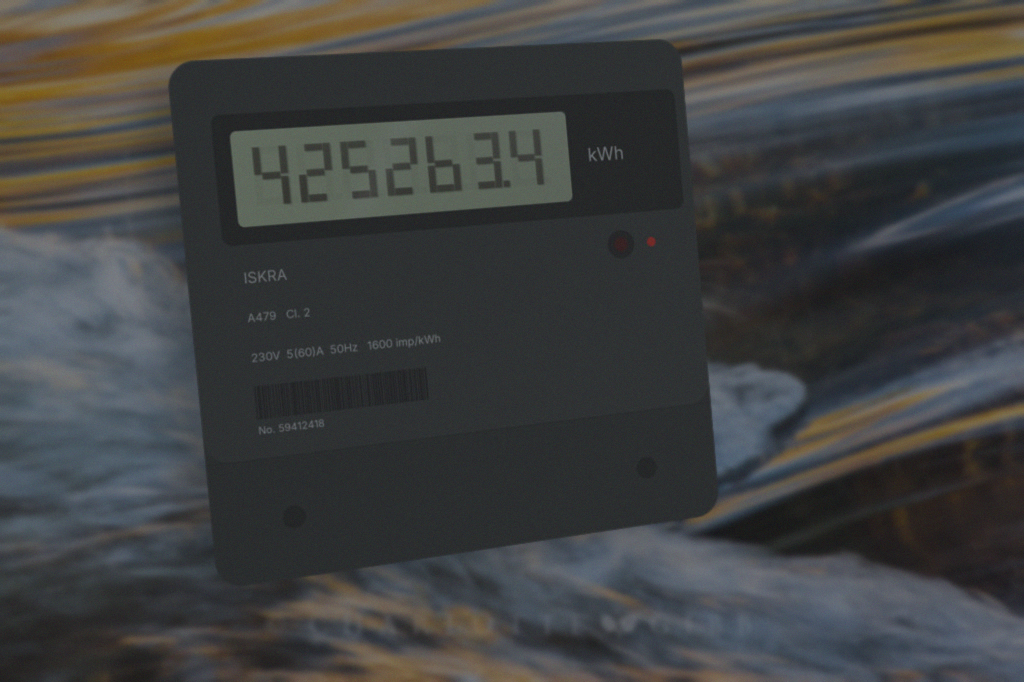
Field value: 425263.4 kWh
